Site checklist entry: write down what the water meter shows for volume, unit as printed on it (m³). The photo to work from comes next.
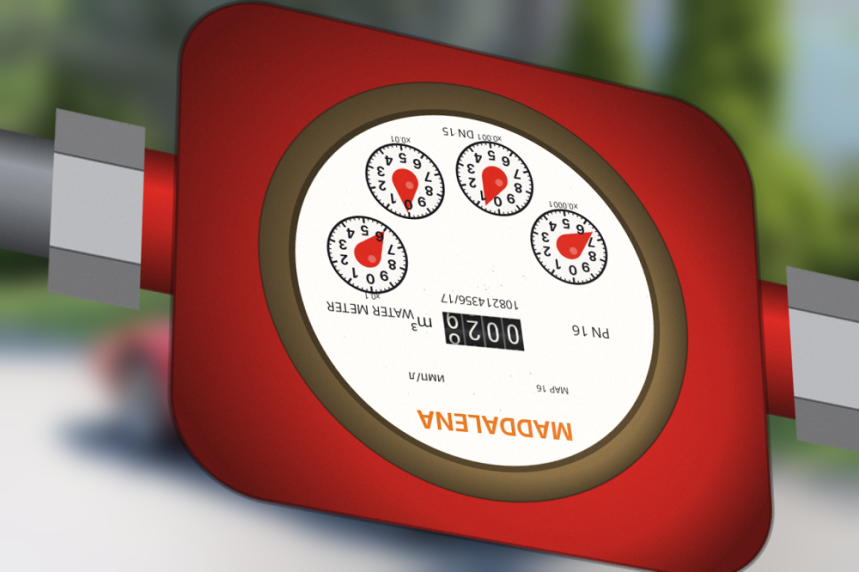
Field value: 28.6006 m³
